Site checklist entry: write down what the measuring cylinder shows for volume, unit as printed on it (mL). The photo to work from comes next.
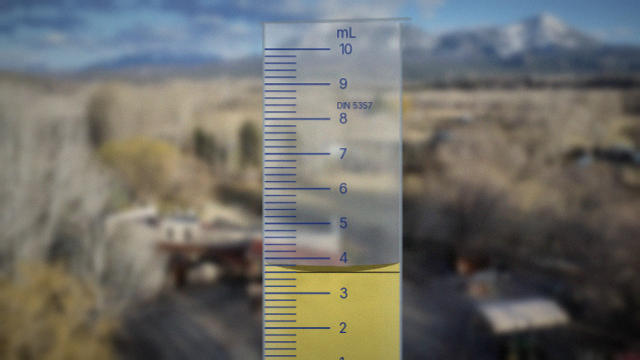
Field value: 3.6 mL
